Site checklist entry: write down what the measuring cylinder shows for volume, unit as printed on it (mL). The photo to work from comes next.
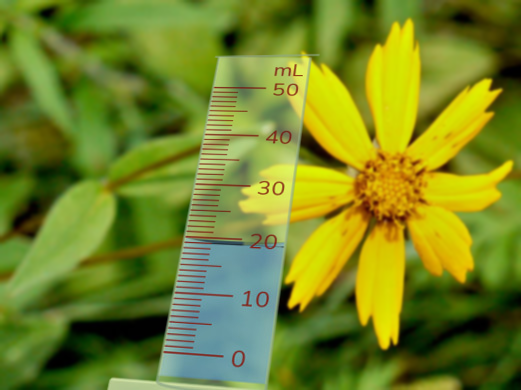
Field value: 19 mL
